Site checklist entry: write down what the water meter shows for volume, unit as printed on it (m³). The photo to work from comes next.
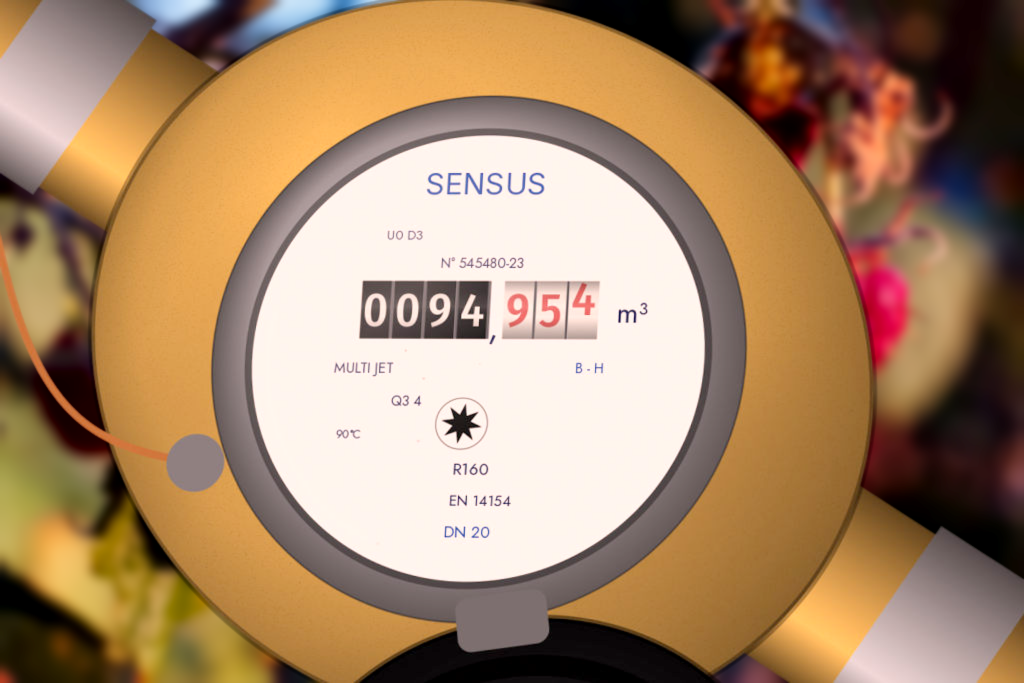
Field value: 94.954 m³
